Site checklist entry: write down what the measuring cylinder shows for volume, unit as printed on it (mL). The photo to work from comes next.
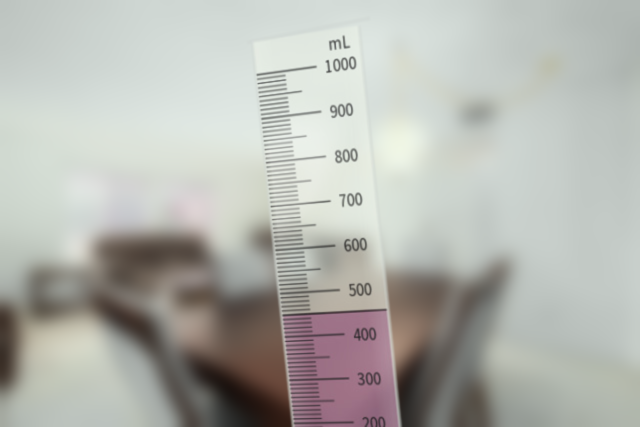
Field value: 450 mL
